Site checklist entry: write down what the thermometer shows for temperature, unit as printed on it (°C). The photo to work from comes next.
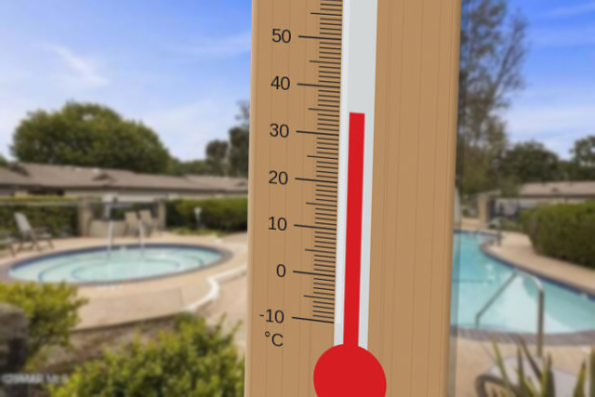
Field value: 35 °C
